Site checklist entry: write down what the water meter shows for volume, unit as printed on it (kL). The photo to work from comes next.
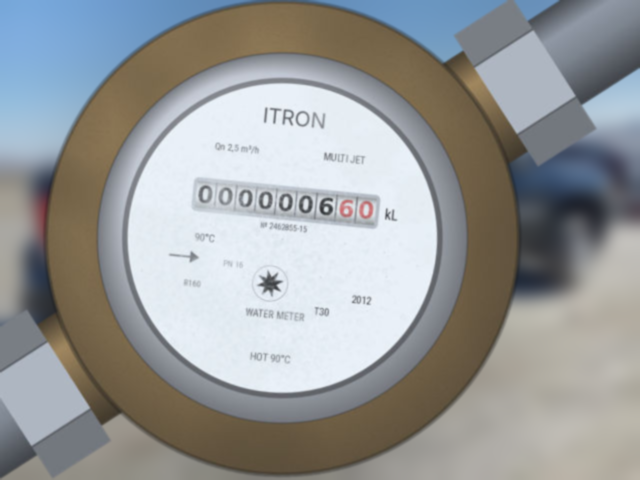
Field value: 6.60 kL
